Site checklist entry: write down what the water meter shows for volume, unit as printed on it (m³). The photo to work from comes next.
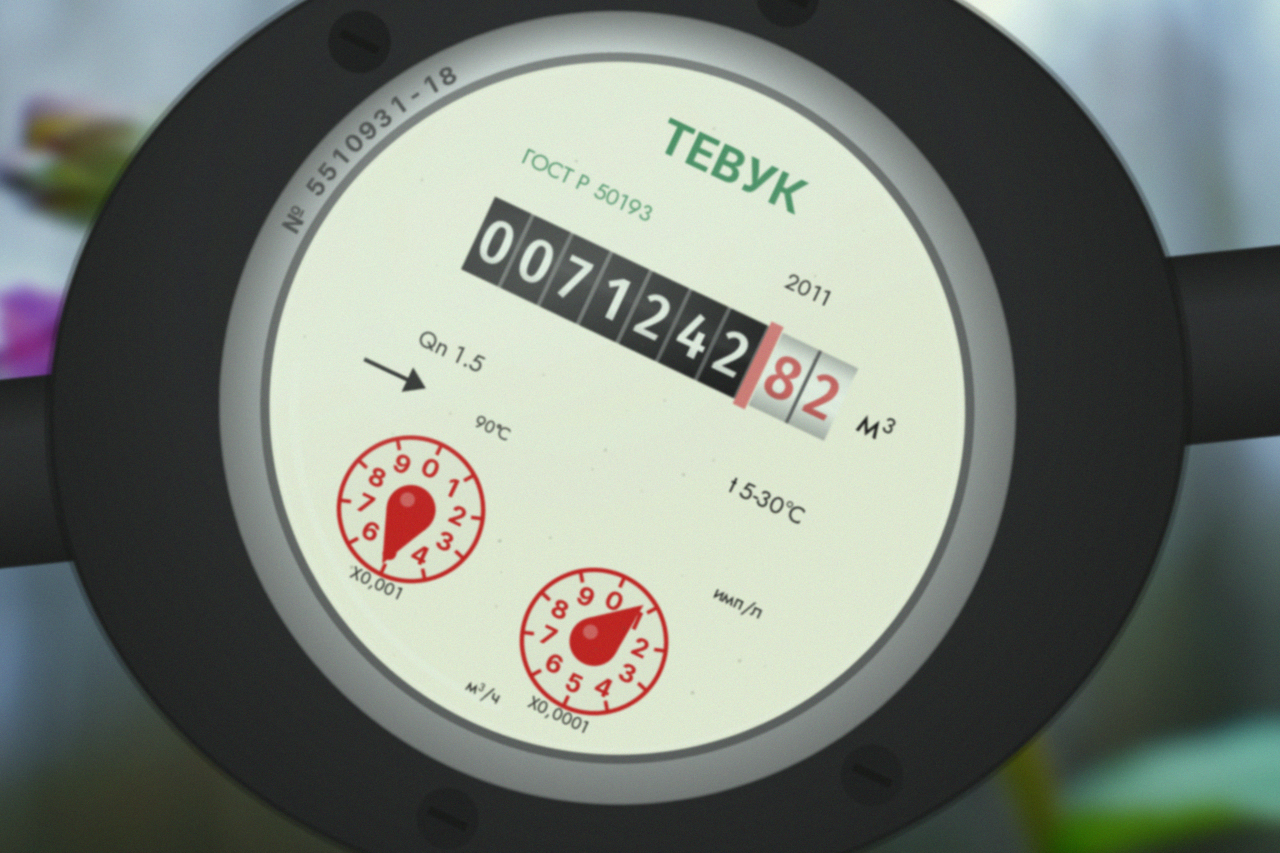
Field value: 71242.8250 m³
